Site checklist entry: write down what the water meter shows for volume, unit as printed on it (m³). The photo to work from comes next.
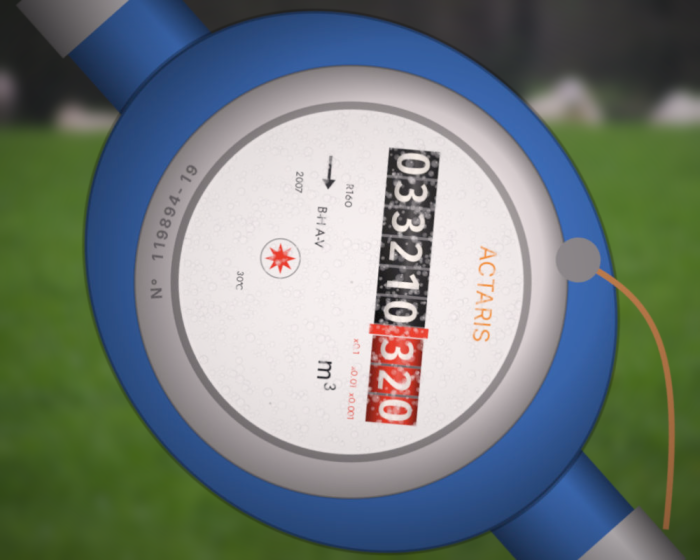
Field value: 33210.320 m³
